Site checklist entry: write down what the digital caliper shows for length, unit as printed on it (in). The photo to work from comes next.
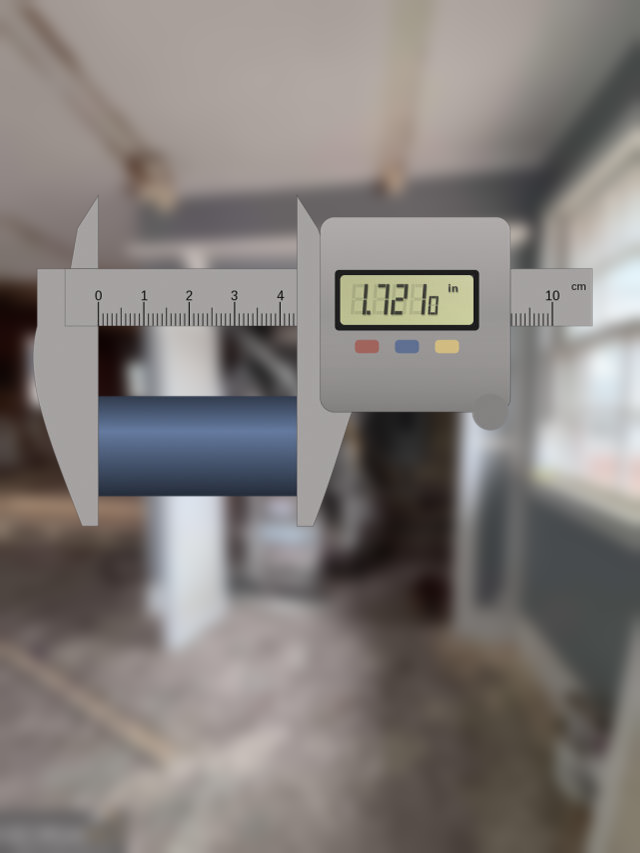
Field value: 1.7210 in
